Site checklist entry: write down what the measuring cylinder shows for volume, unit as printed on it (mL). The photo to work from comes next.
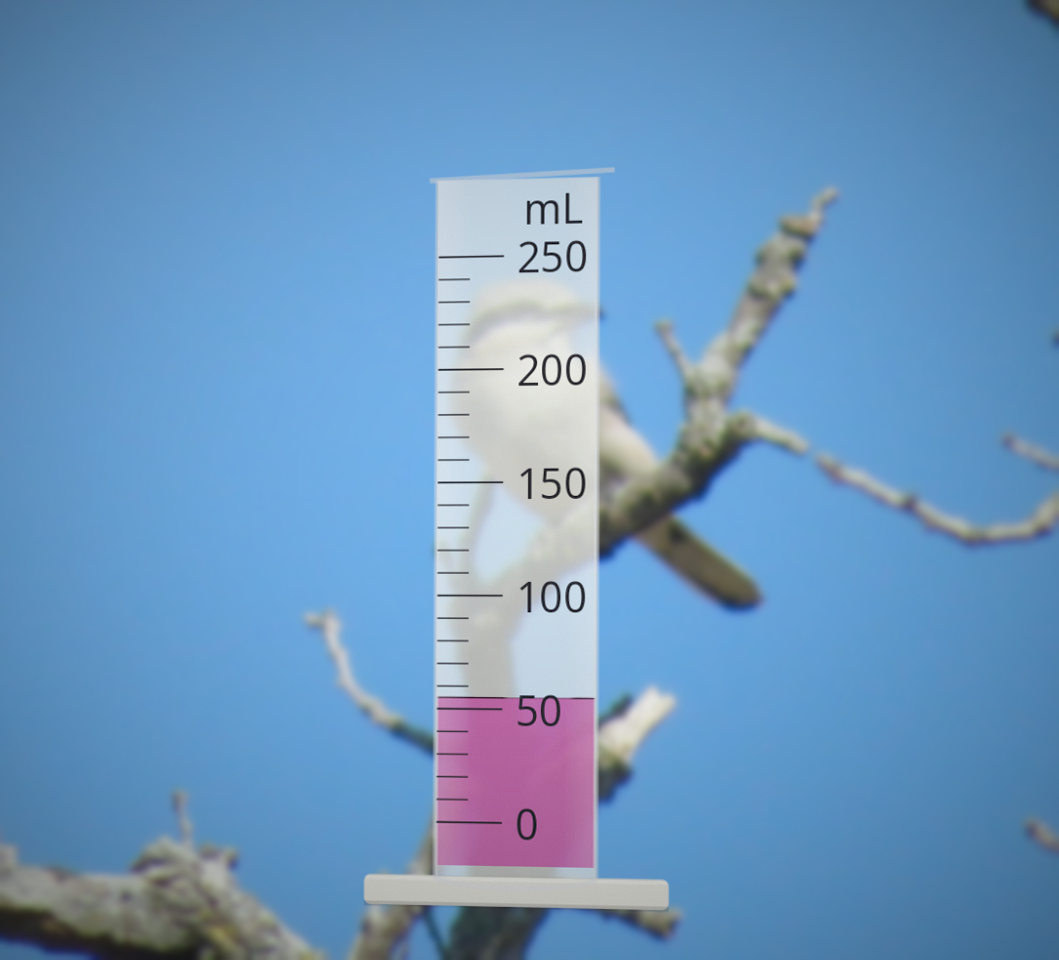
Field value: 55 mL
